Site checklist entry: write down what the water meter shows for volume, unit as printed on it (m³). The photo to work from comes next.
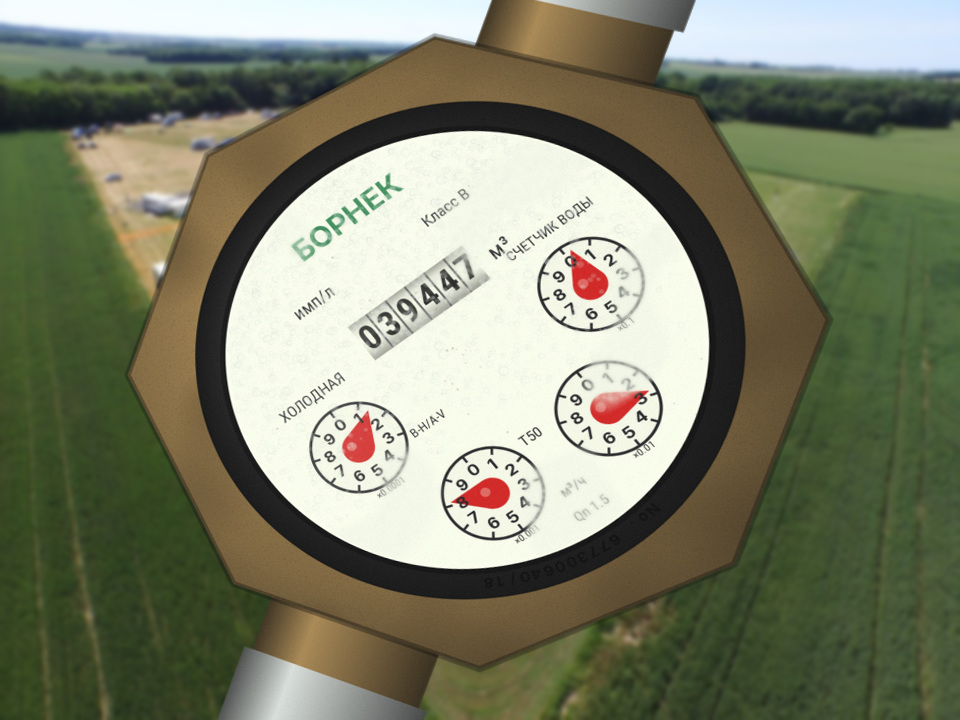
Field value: 39447.0281 m³
